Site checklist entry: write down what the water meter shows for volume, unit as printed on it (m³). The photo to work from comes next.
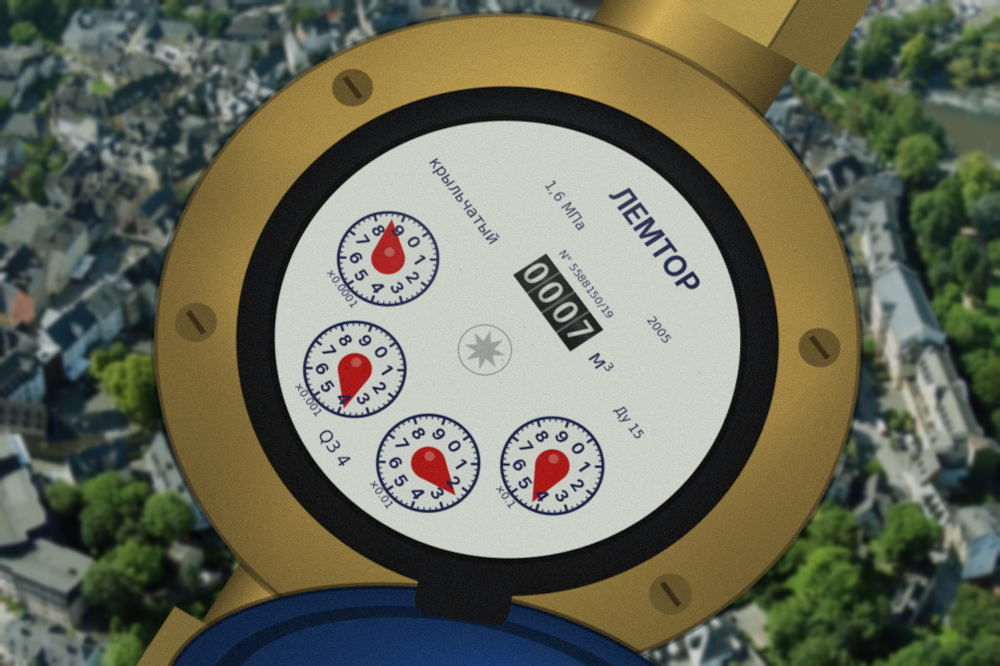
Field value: 7.4238 m³
